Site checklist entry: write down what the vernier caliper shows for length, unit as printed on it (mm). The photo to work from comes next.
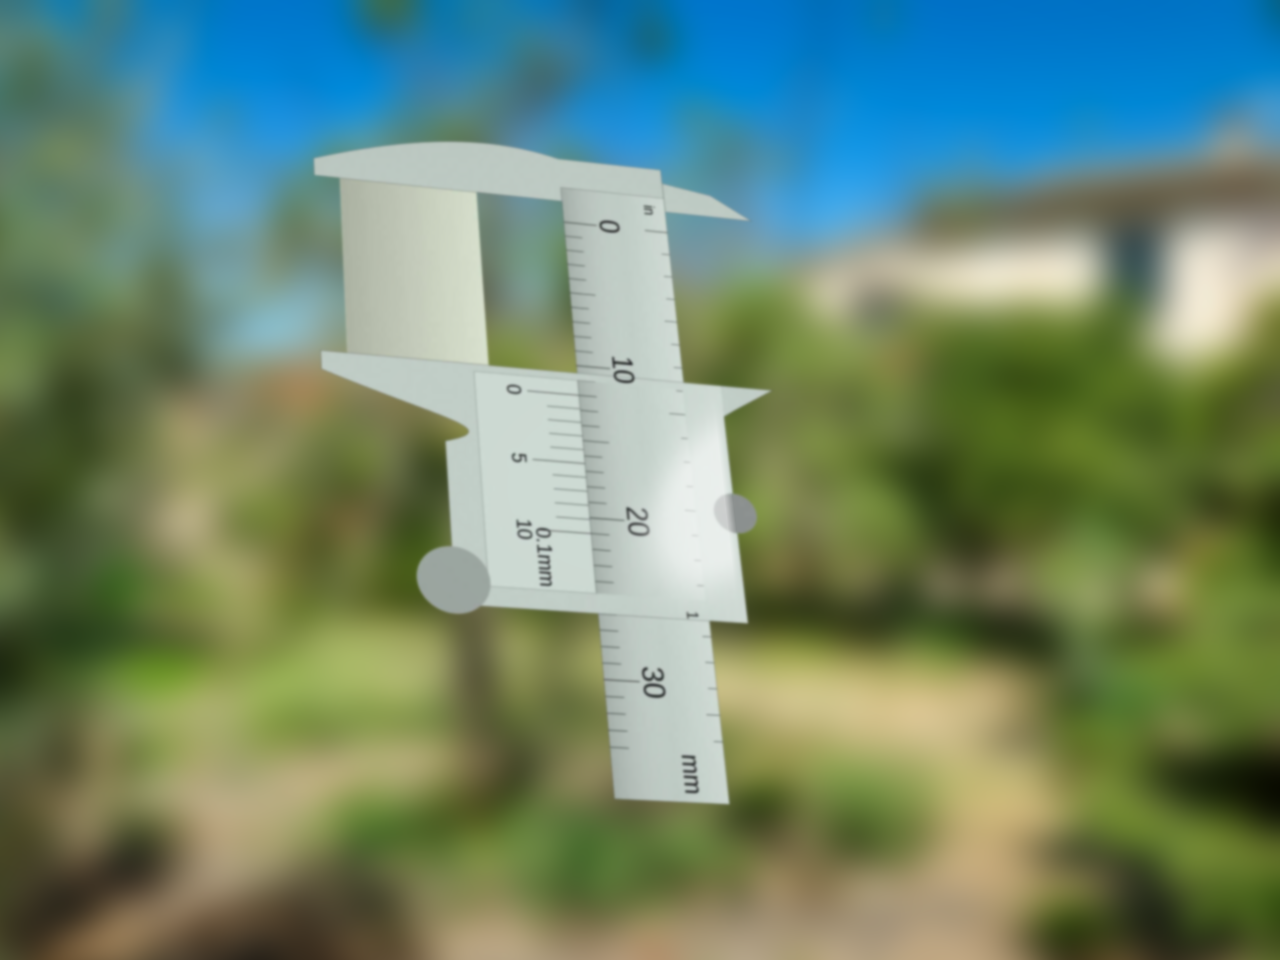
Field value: 12.0 mm
